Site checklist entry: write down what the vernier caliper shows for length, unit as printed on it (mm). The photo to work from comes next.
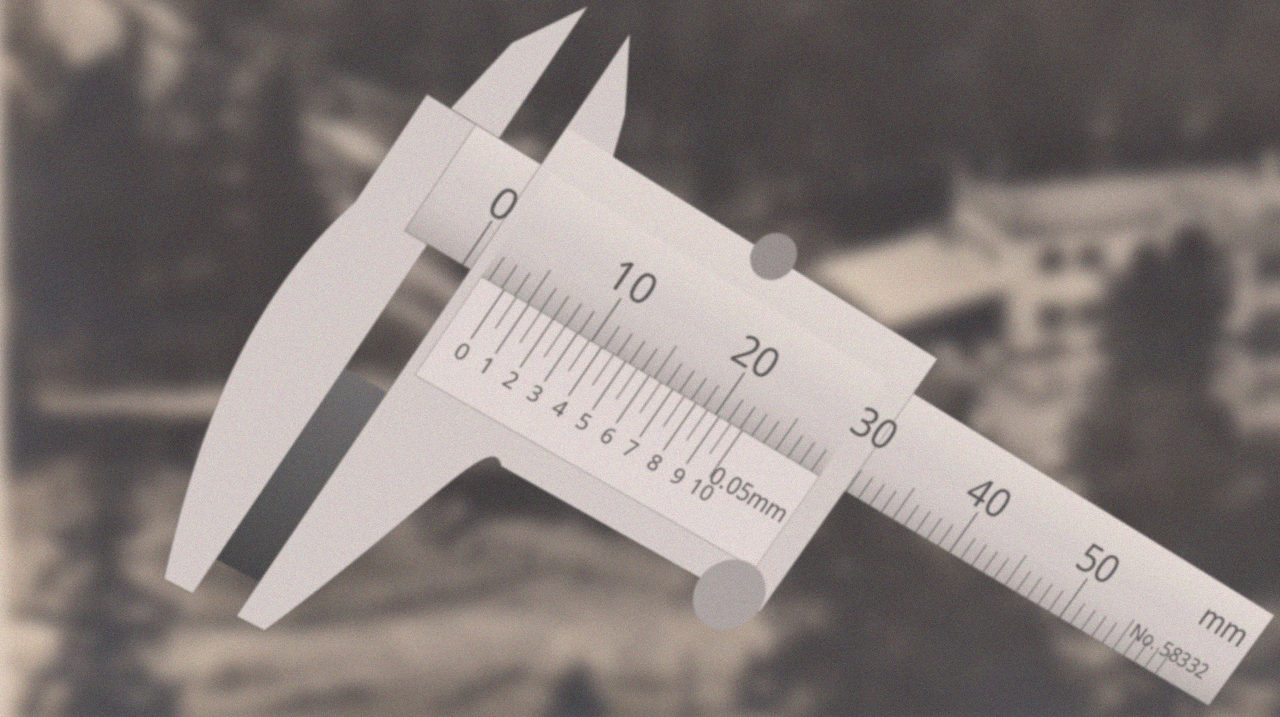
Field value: 3.2 mm
